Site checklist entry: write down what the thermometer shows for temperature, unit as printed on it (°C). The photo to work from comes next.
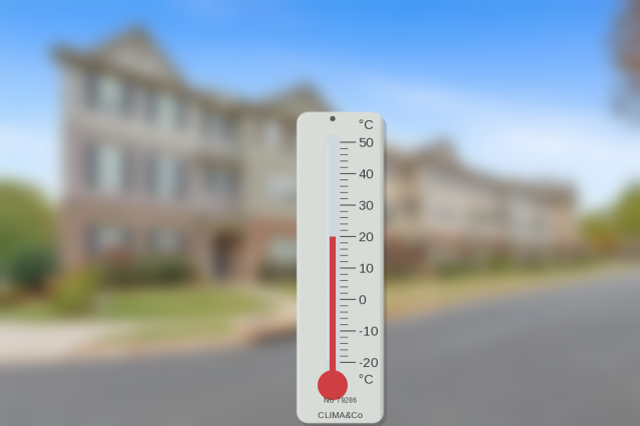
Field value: 20 °C
